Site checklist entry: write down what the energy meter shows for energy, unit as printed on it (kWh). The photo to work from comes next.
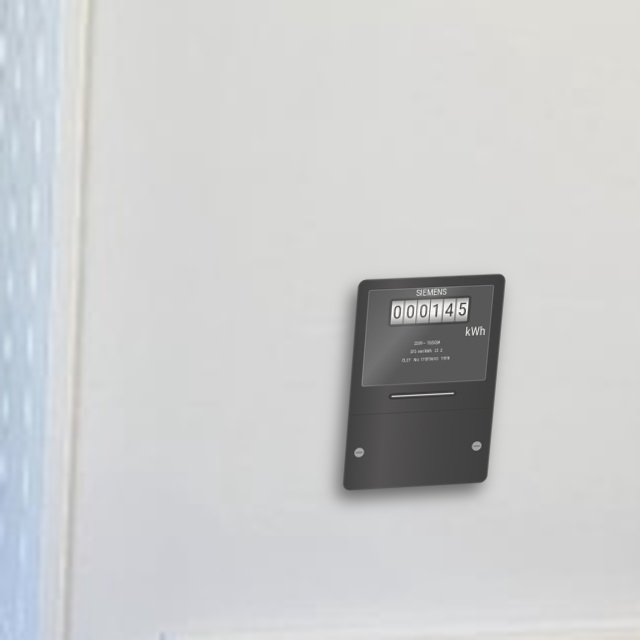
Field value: 145 kWh
